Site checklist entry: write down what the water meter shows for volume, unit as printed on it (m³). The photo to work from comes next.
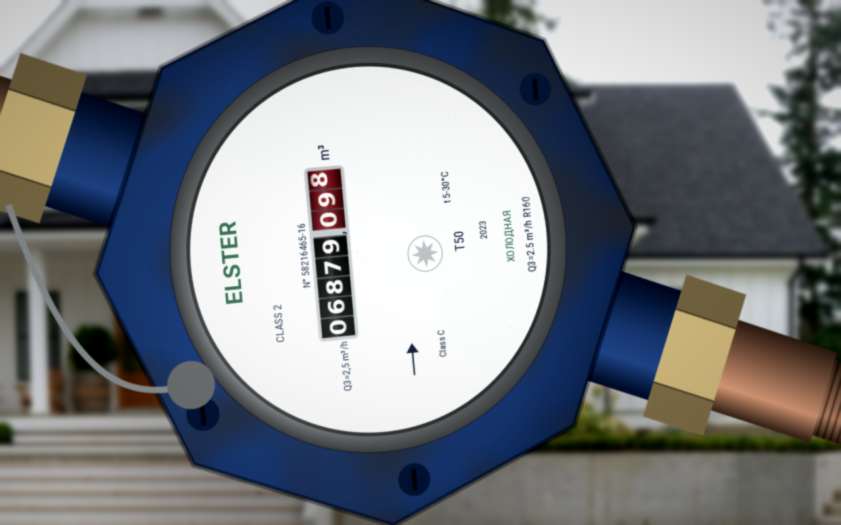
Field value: 6879.098 m³
